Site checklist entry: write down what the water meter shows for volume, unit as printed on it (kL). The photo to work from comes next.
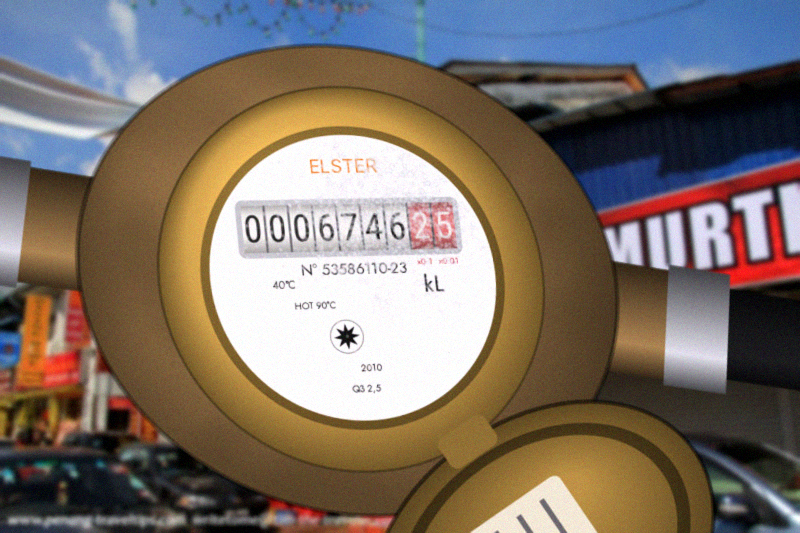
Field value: 6746.25 kL
